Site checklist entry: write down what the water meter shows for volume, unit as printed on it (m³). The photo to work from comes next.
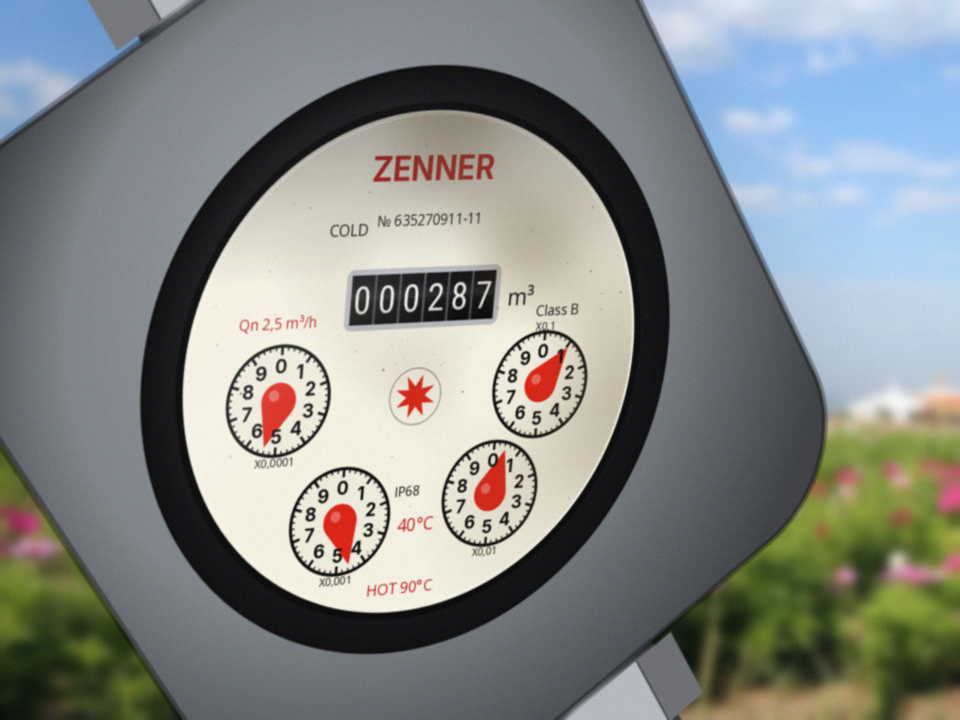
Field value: 287.1045 m³
